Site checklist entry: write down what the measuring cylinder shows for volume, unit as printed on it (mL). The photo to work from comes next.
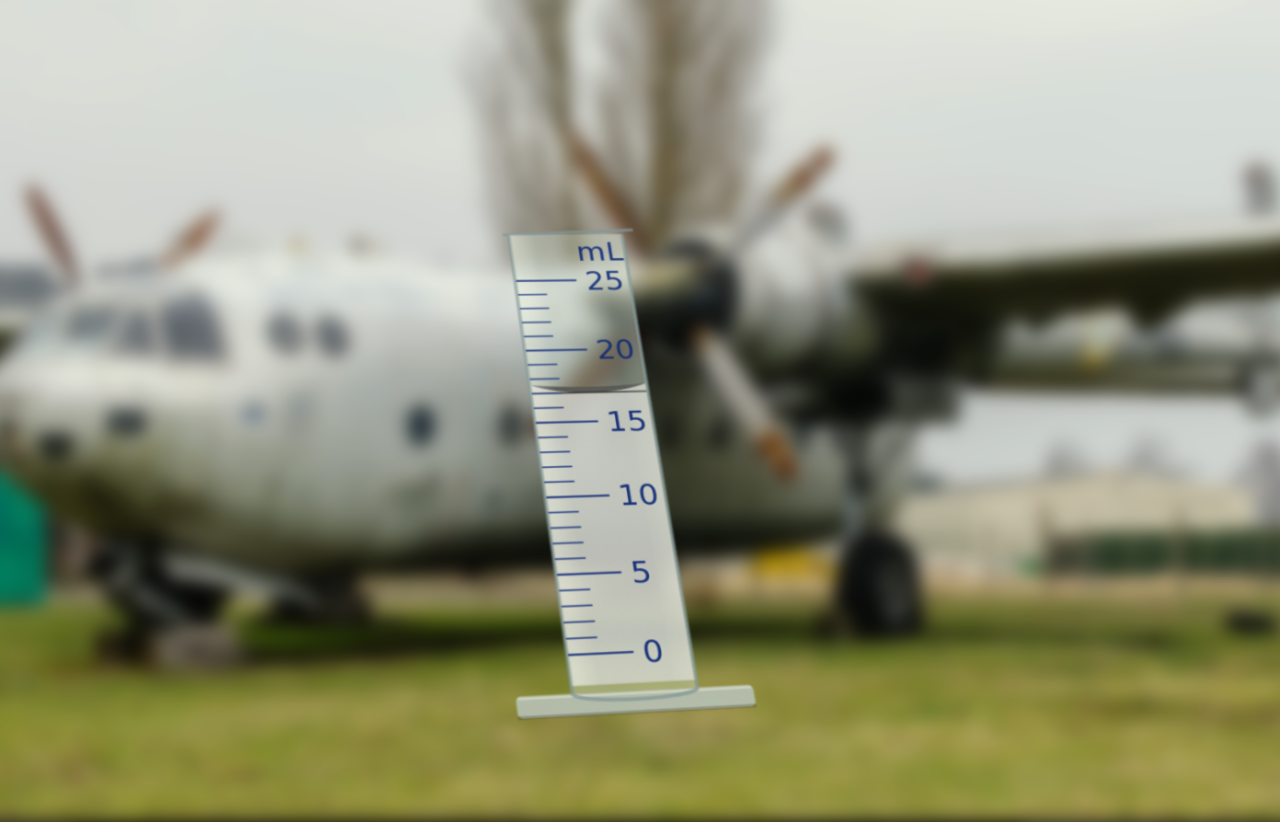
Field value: 17 mL
